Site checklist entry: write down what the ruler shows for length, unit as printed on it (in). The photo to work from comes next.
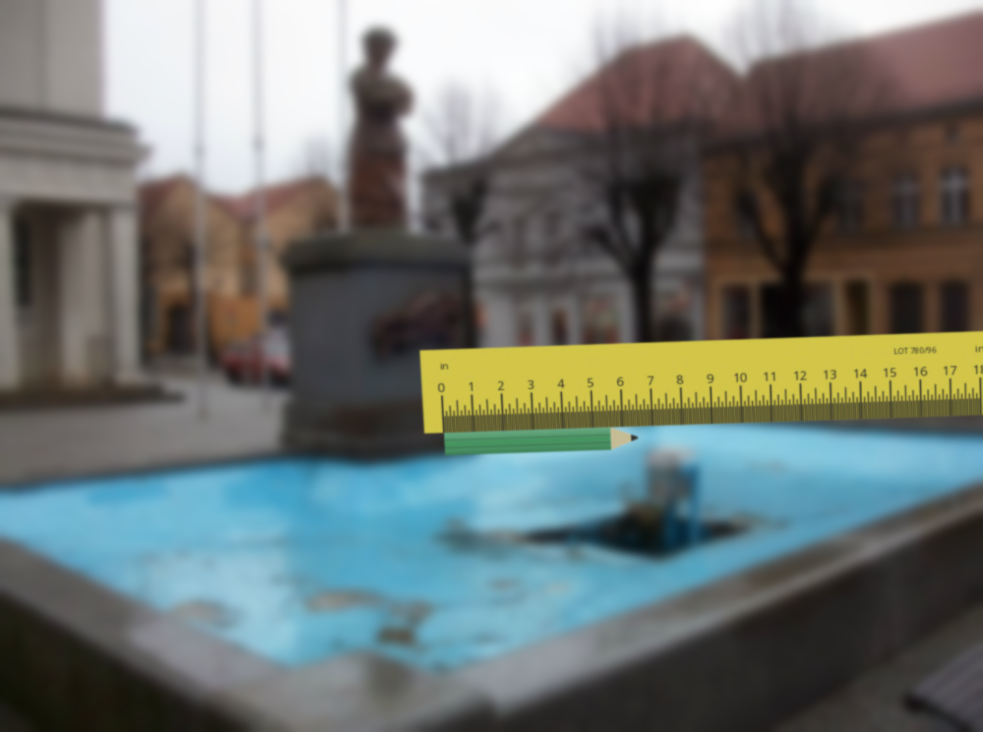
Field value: 6.5 in
